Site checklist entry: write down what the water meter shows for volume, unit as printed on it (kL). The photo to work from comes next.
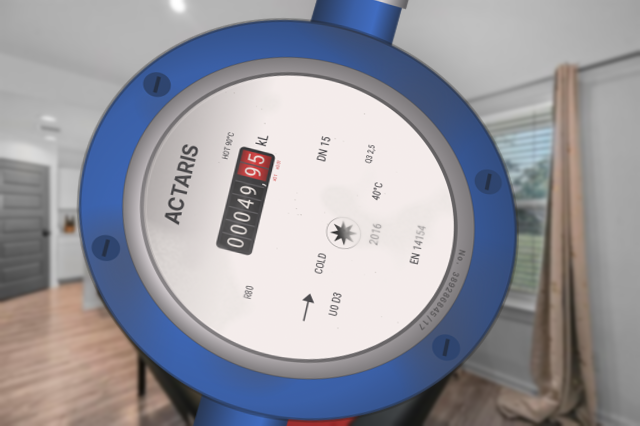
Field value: 49.95 kL
